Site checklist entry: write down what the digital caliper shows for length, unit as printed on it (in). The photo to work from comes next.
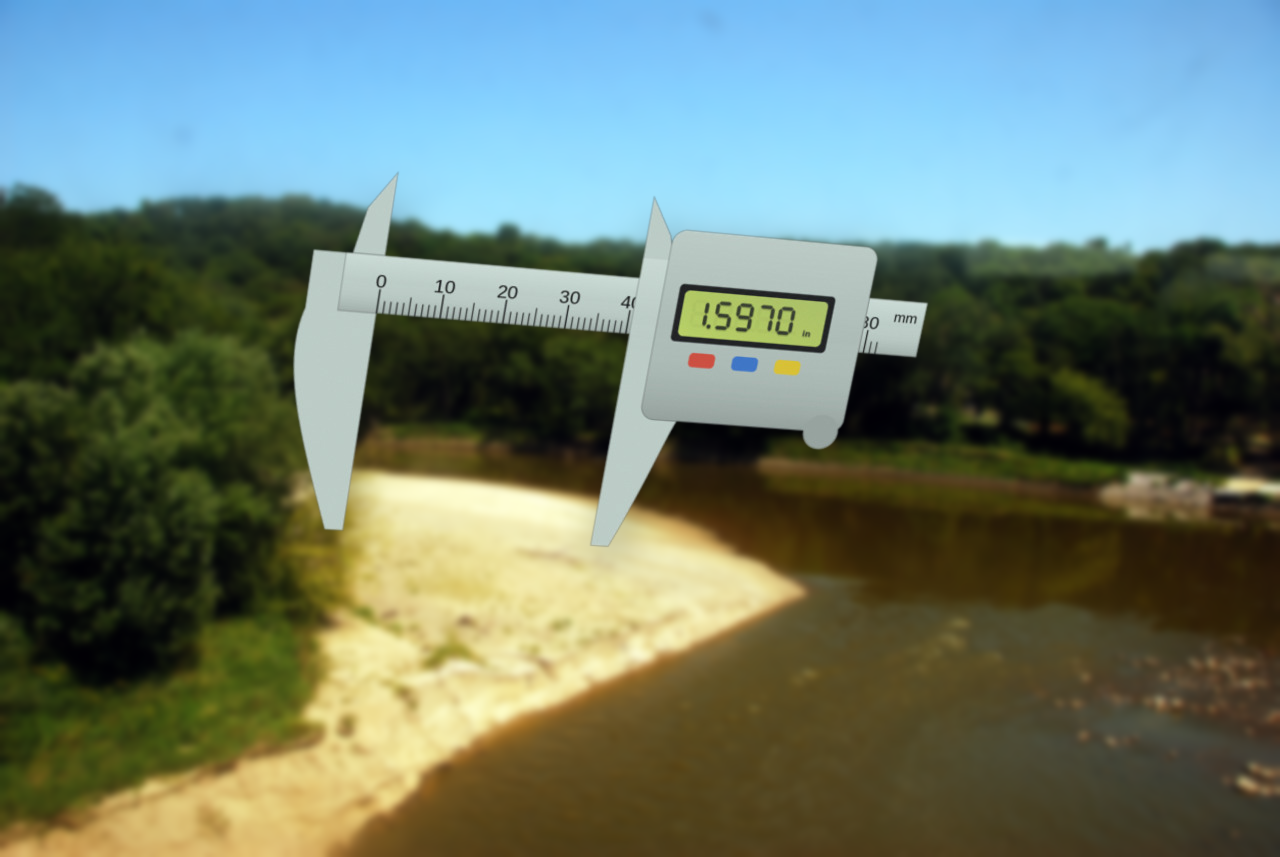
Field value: 1.5970 in
